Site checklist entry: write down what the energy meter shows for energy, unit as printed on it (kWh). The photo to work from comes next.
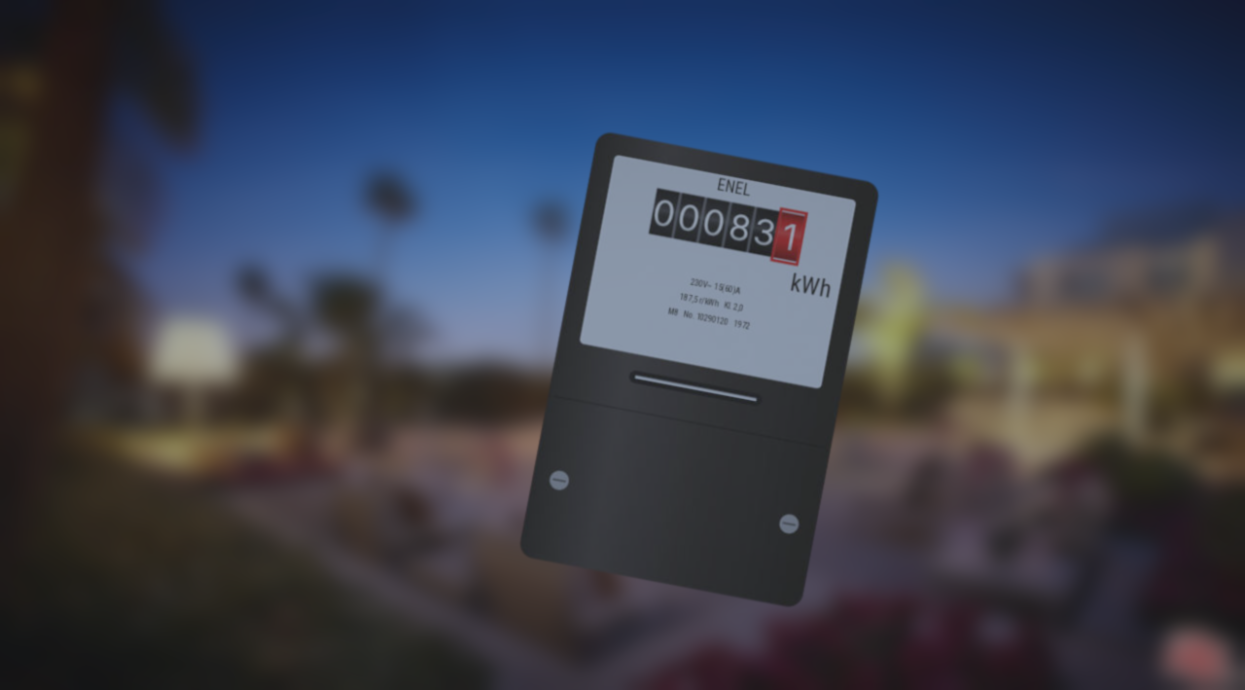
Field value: 83.1 kWh
